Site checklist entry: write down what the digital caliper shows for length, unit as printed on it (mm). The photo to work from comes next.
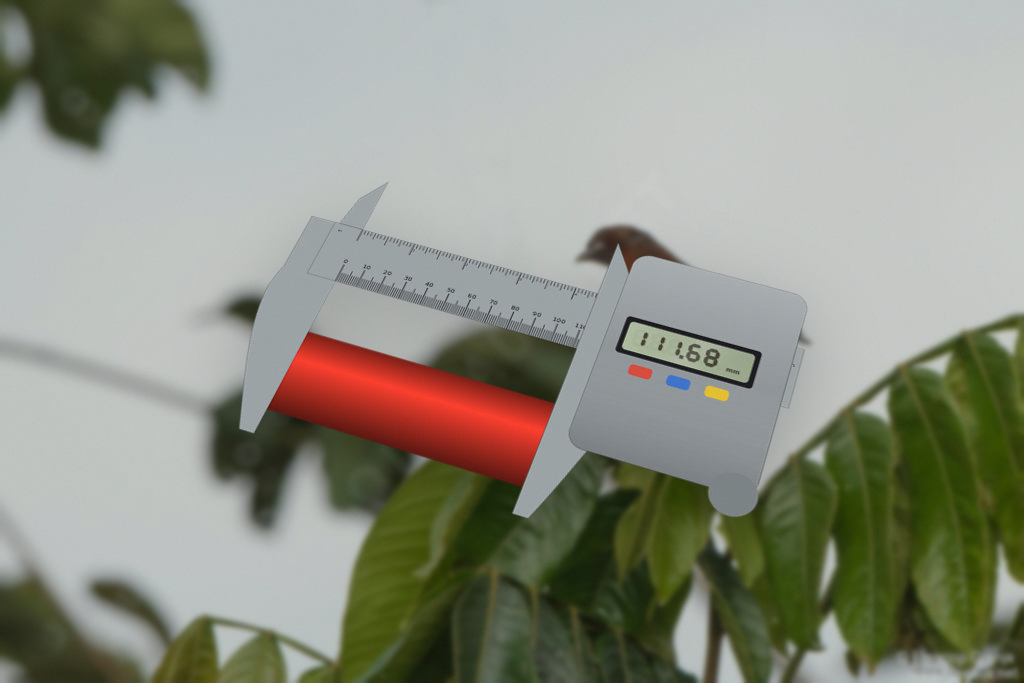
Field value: 111.68 mm
